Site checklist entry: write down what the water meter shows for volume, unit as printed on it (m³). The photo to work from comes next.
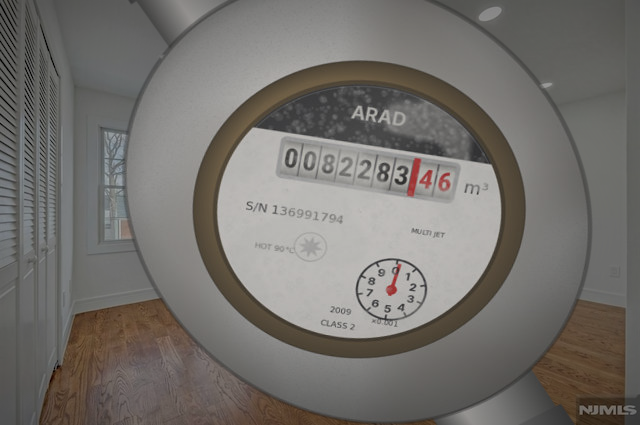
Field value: 82283.460 m³
